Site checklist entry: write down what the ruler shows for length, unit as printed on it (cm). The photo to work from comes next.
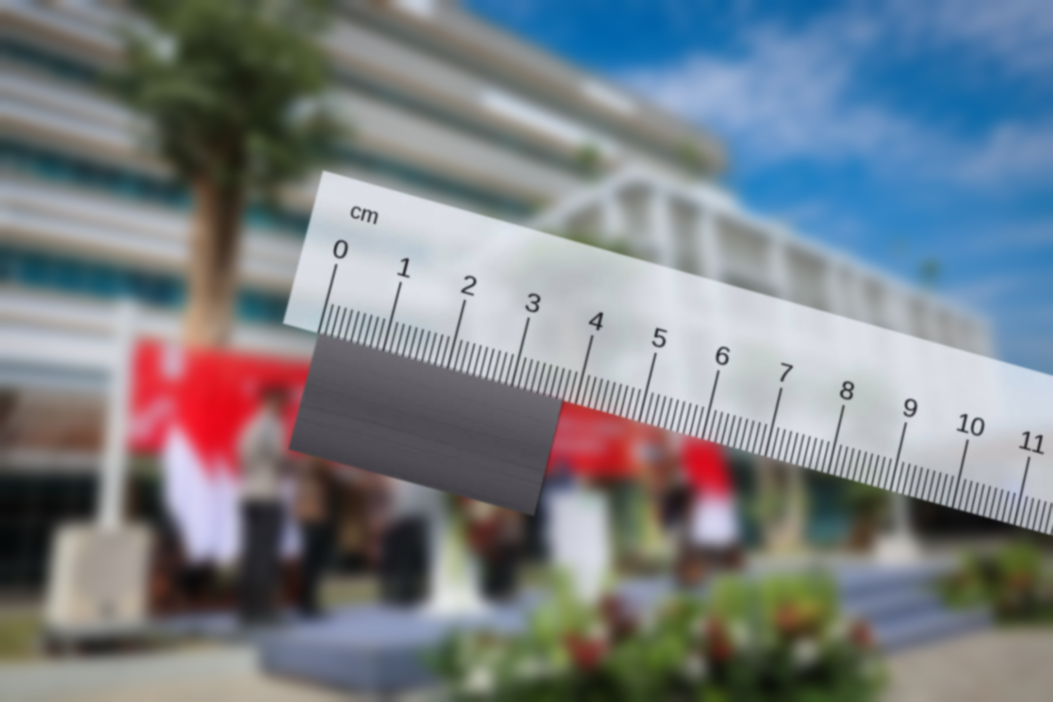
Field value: 3.8 cm
